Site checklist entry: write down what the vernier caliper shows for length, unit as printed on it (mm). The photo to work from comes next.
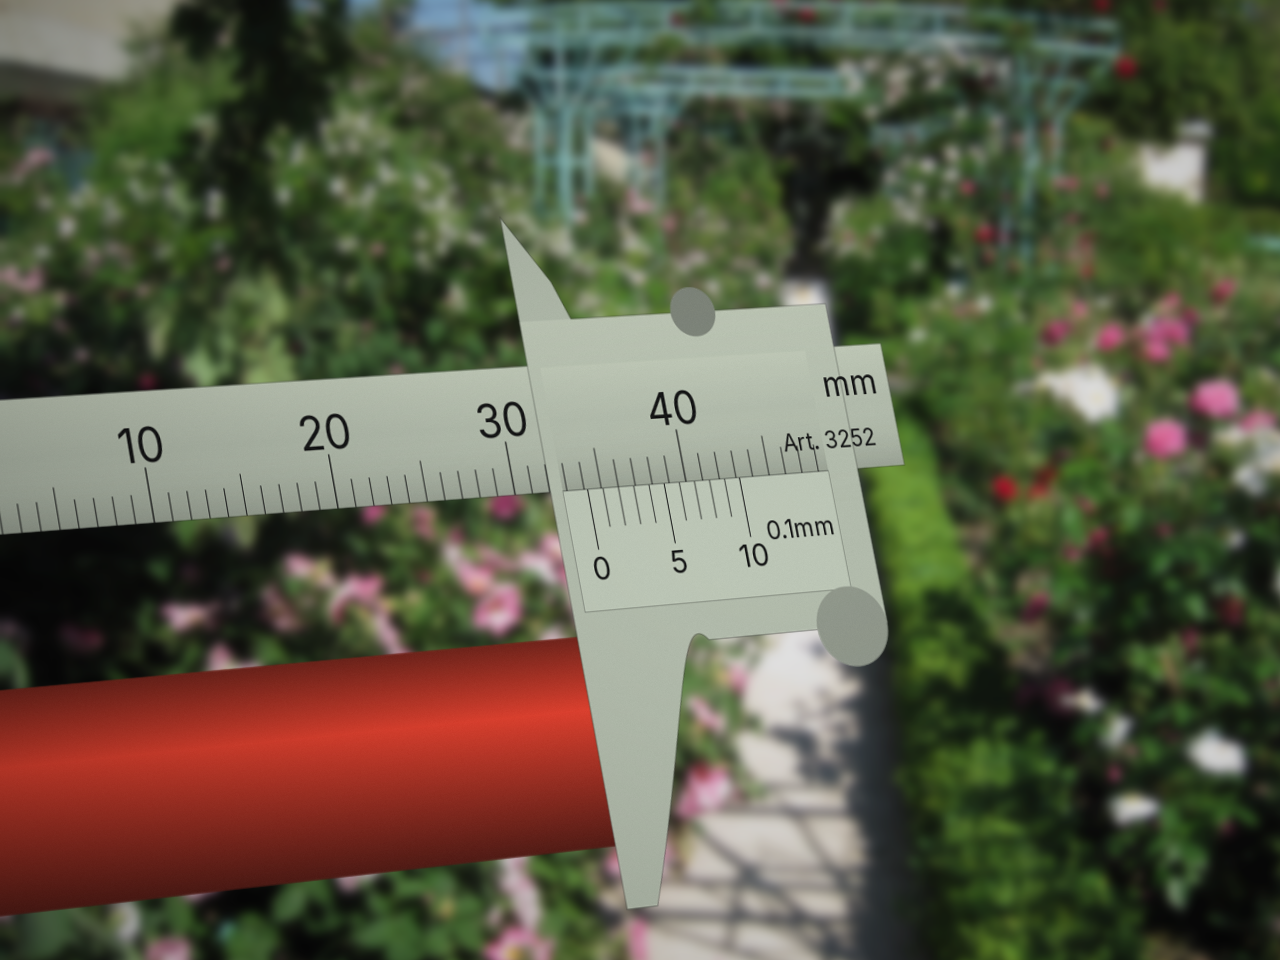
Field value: 34.2 mm
